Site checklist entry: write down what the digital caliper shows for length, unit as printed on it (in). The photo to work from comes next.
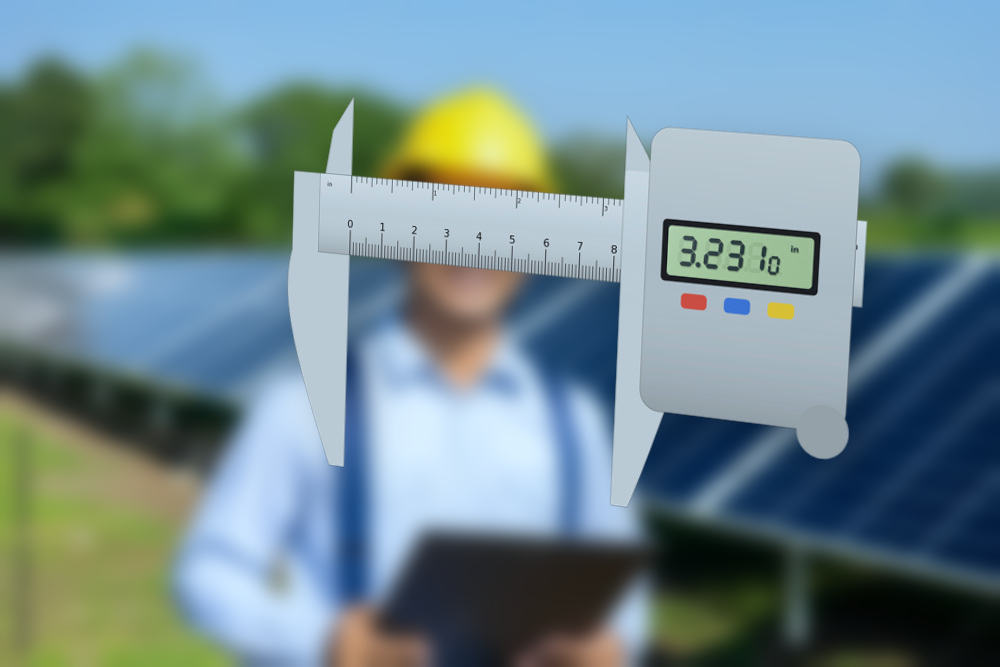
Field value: 3.2310 in
